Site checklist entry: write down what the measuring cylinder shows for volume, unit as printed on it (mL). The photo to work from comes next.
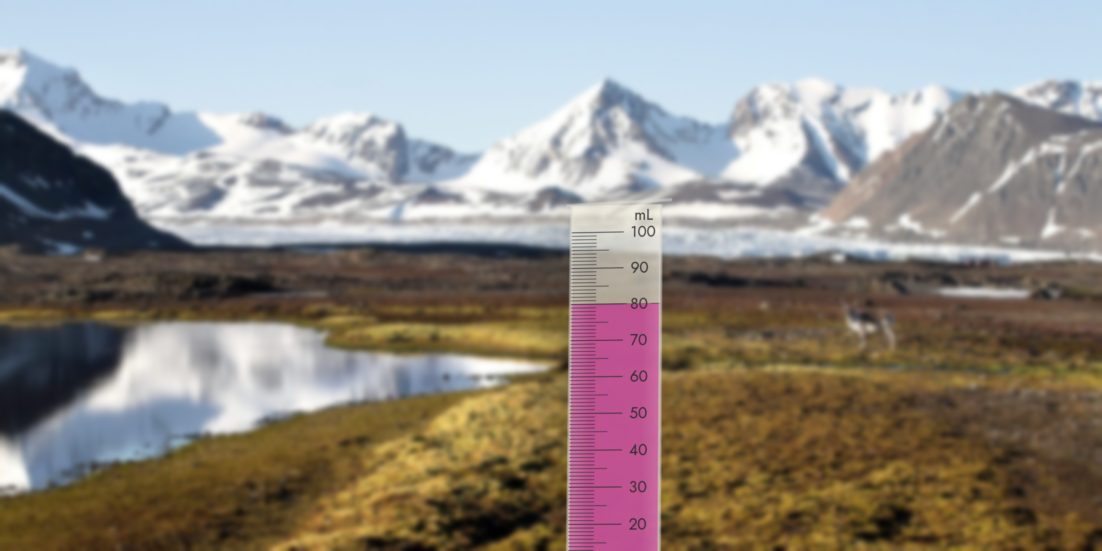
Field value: 80 mL
